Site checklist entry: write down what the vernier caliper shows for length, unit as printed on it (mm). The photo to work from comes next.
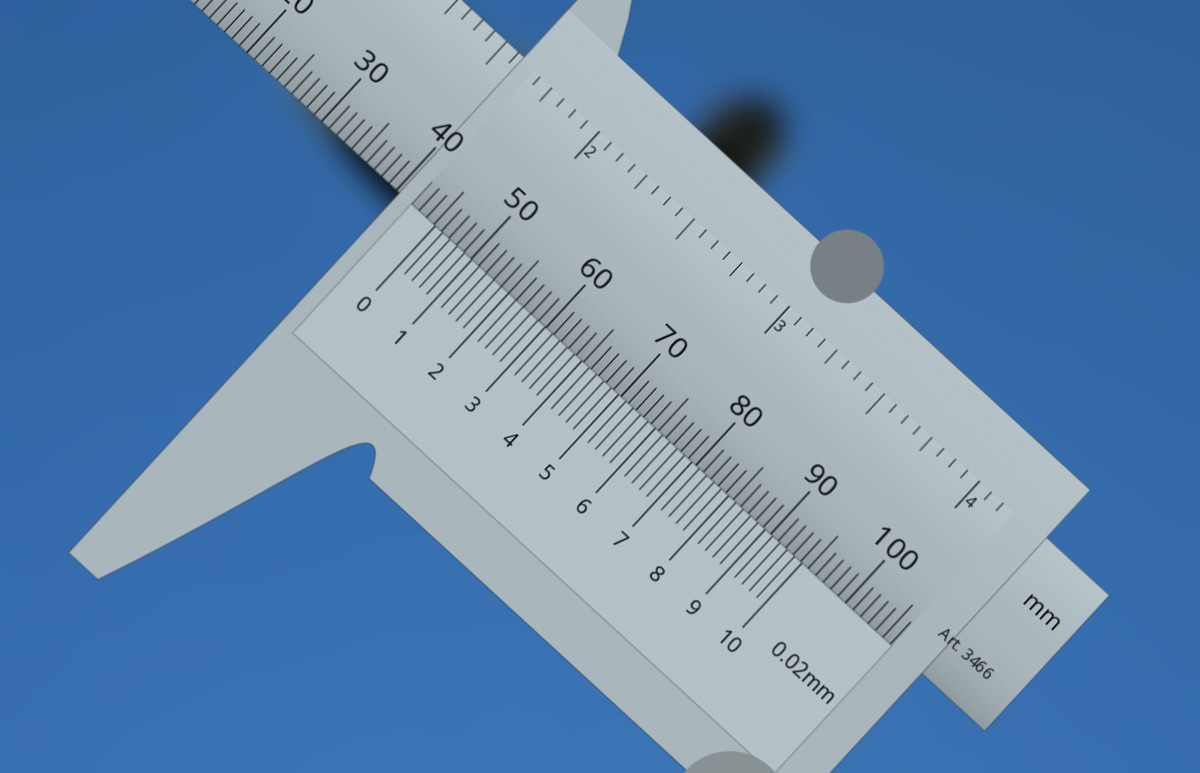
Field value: 45.2 mm
